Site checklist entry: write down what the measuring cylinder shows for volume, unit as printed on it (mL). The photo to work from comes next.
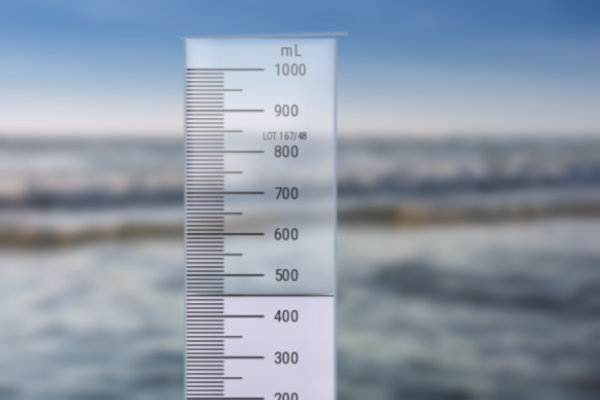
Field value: 450 mL
